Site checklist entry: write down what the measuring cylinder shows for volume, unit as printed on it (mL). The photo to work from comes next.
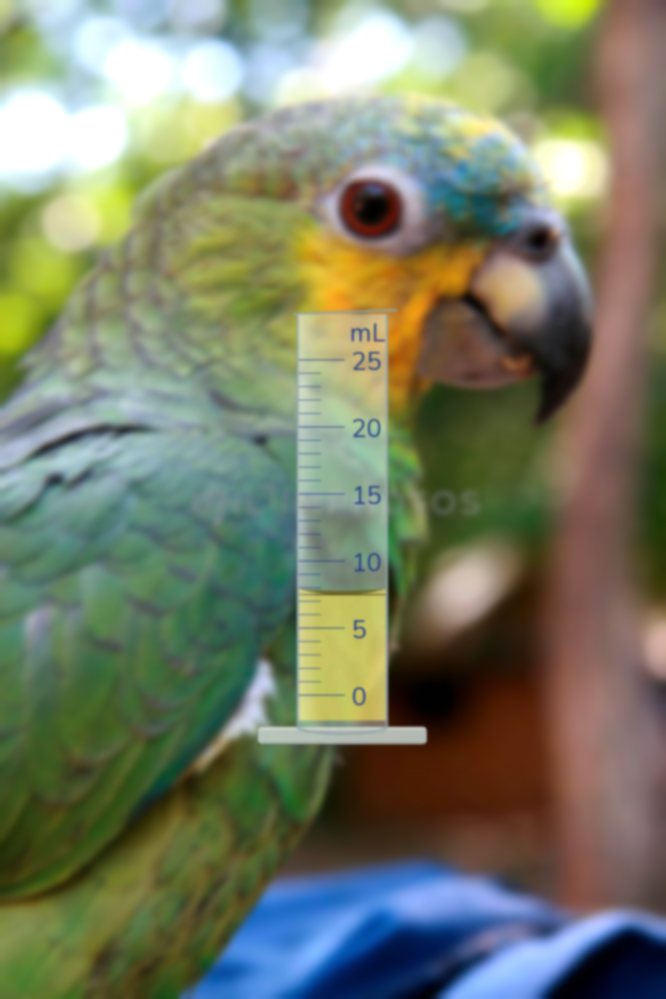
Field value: 7.5 mL
